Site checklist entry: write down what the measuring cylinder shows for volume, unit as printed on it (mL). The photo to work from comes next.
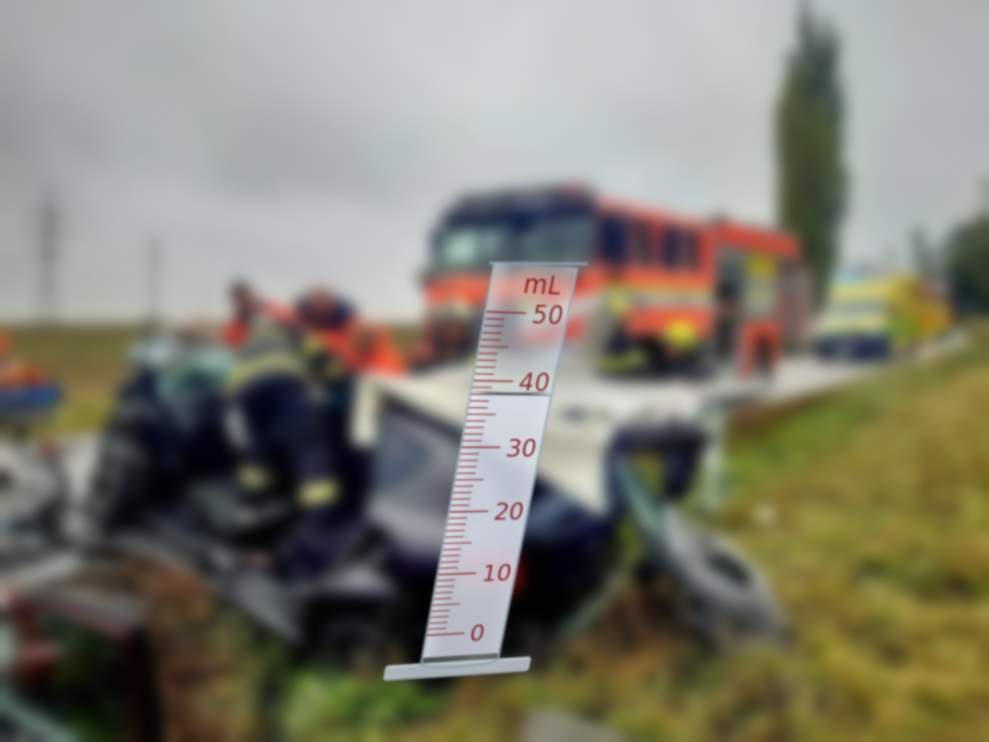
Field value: 38 mL
